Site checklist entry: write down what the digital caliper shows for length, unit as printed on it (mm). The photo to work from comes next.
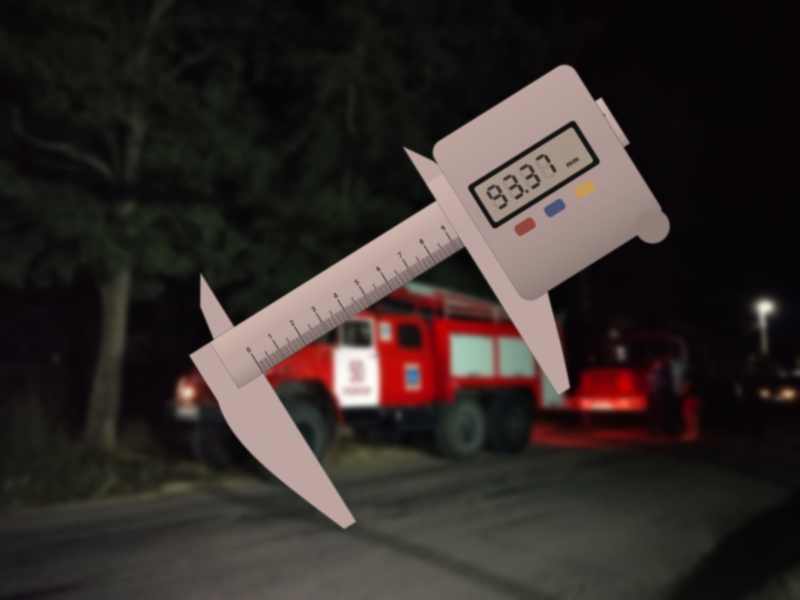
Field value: 93.37 mm
